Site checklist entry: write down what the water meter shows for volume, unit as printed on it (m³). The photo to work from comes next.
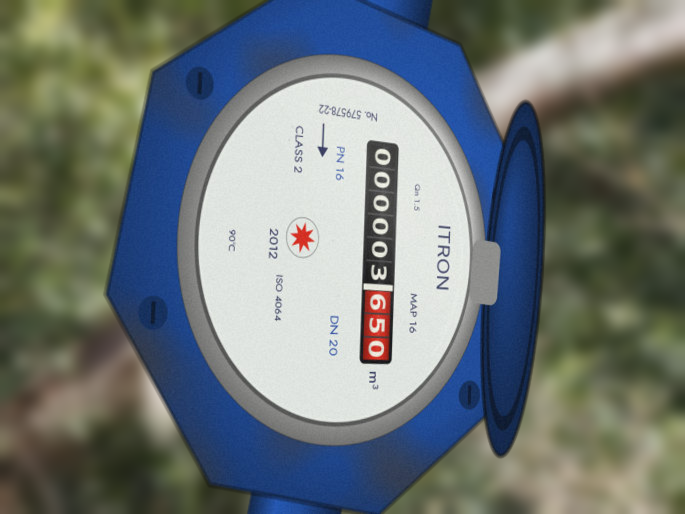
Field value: 3.650 m³
